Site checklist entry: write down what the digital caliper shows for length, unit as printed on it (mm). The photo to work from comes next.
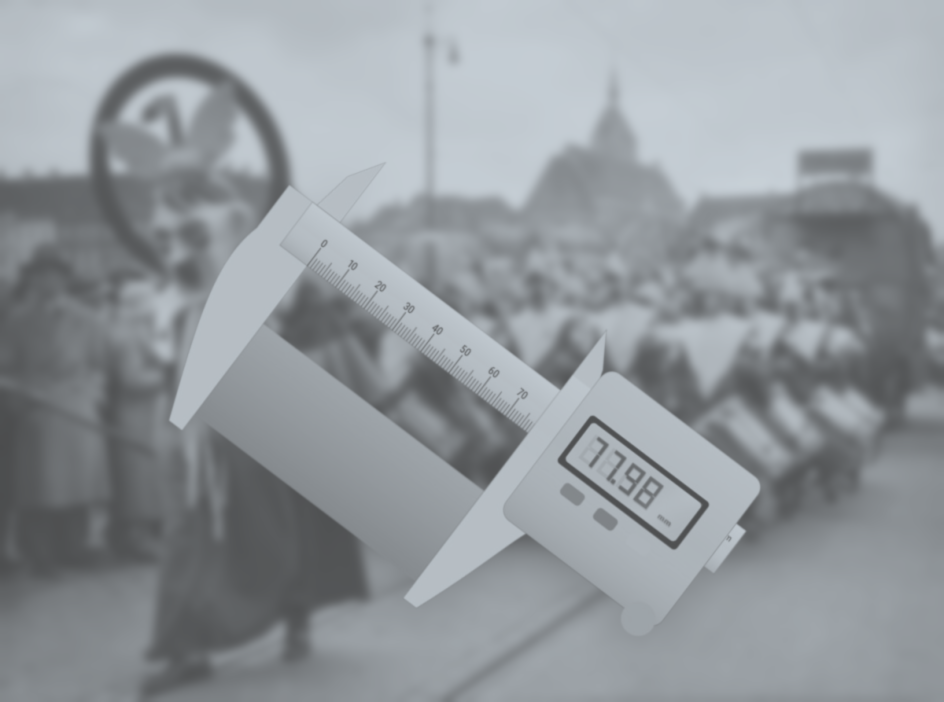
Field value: 77.98 mm
